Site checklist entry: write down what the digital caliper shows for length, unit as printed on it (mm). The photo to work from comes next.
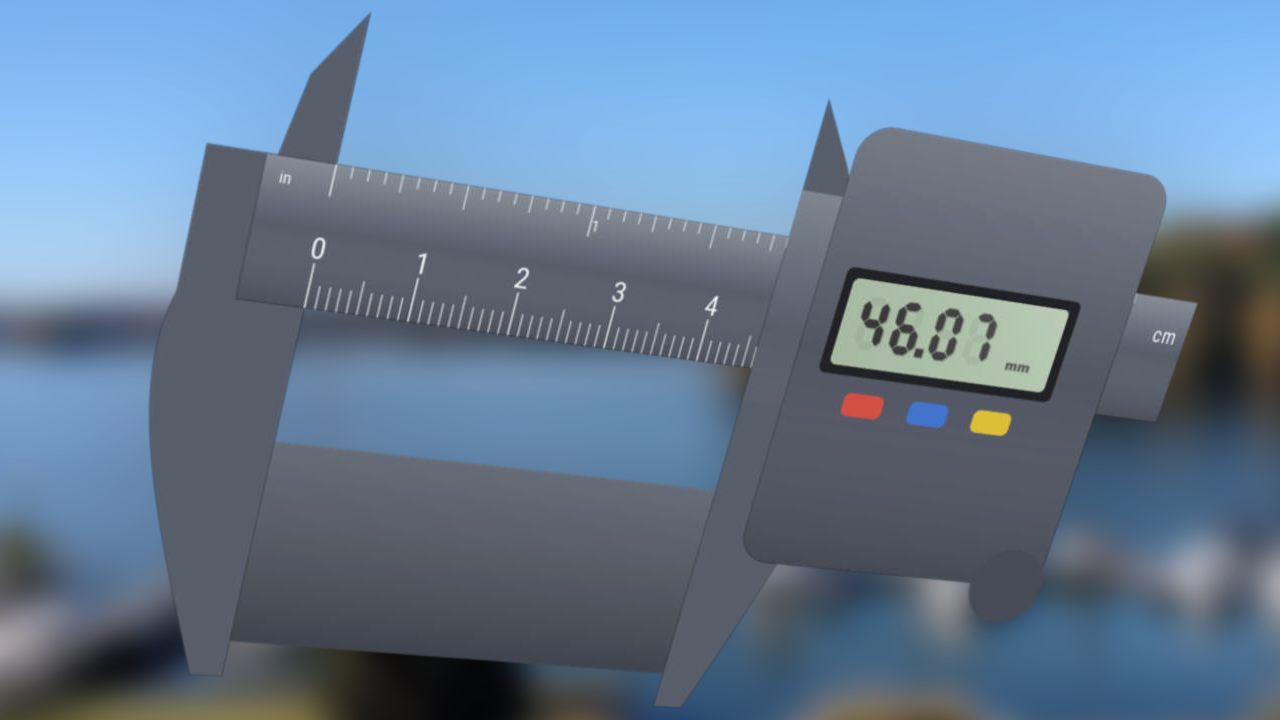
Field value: 46.07 mm
